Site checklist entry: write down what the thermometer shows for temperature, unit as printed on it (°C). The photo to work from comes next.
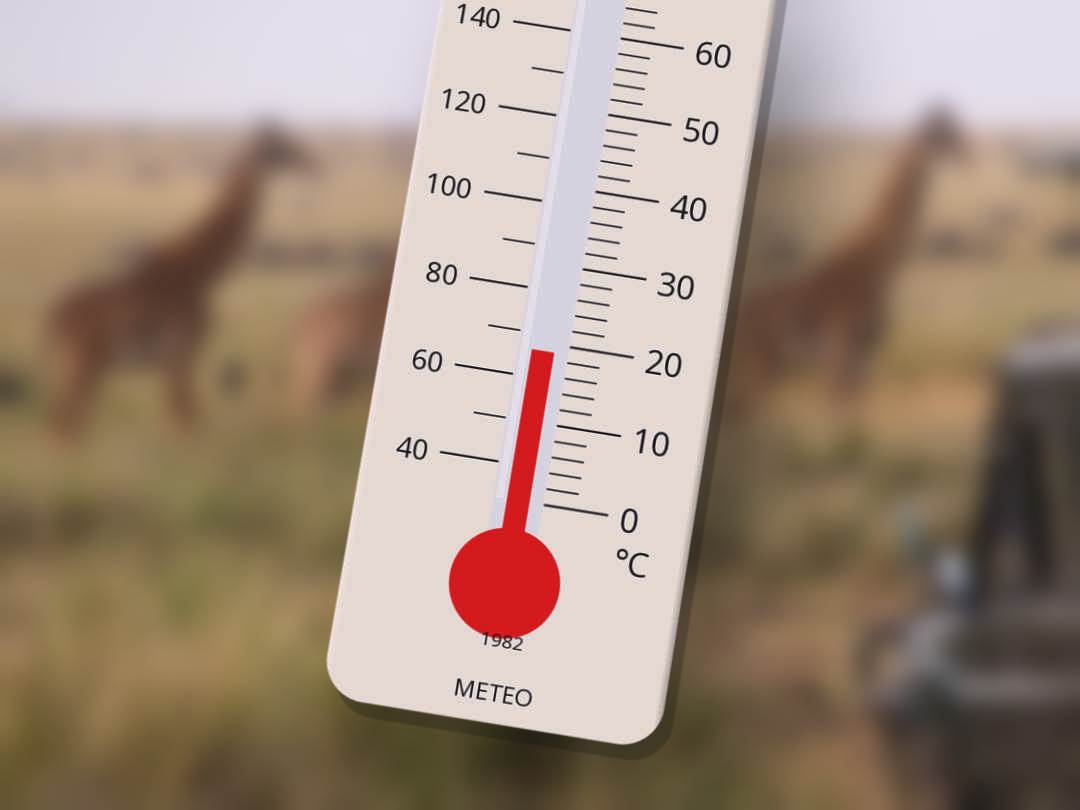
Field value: 19 °C
